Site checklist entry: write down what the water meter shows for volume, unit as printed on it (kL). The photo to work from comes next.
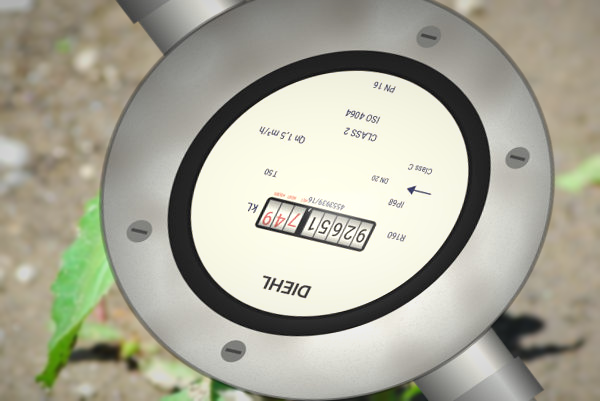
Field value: 92651.749 kL
